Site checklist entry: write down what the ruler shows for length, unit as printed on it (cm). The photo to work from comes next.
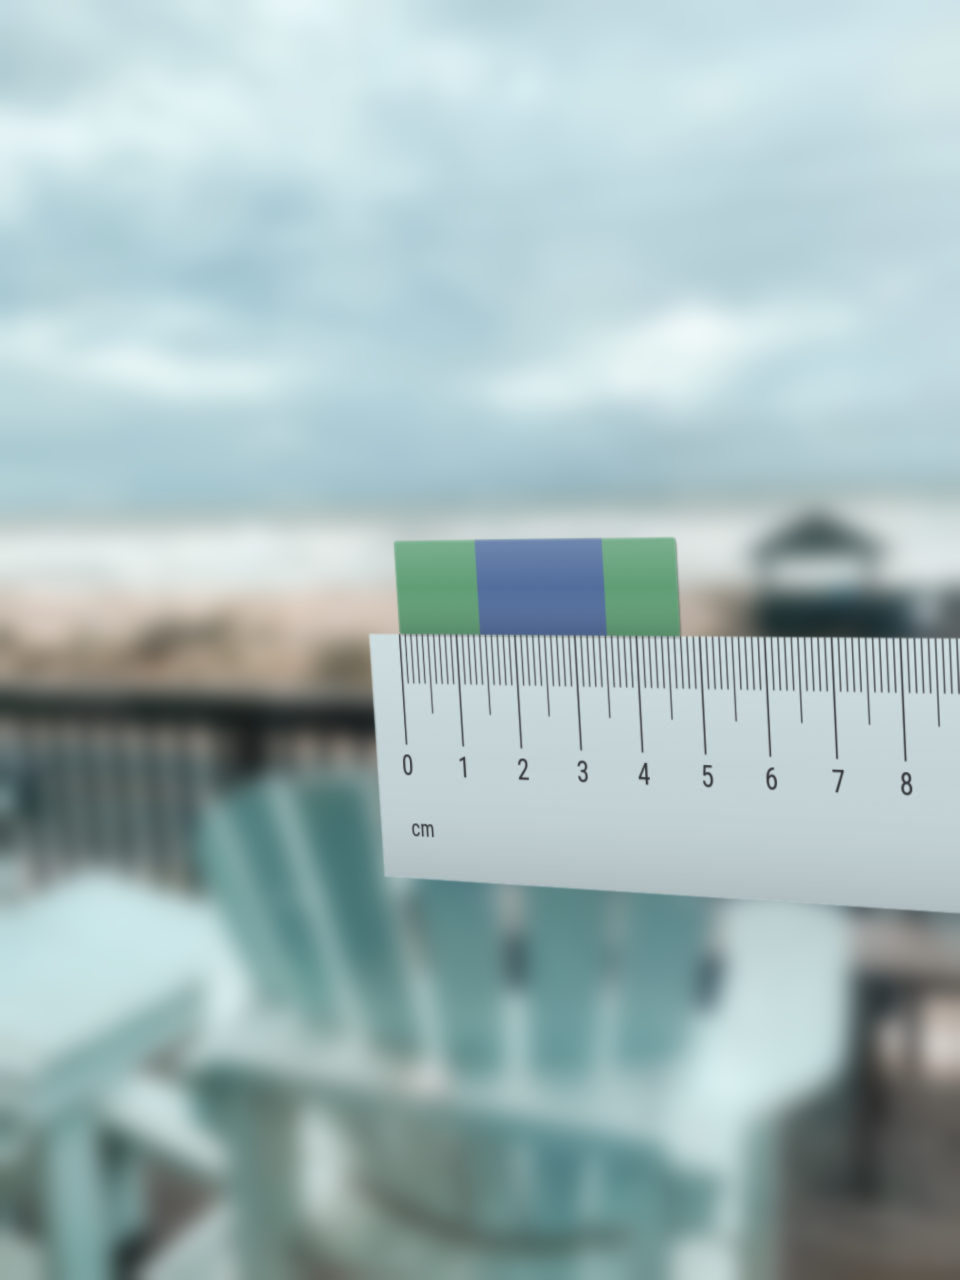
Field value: 4.7 cm
